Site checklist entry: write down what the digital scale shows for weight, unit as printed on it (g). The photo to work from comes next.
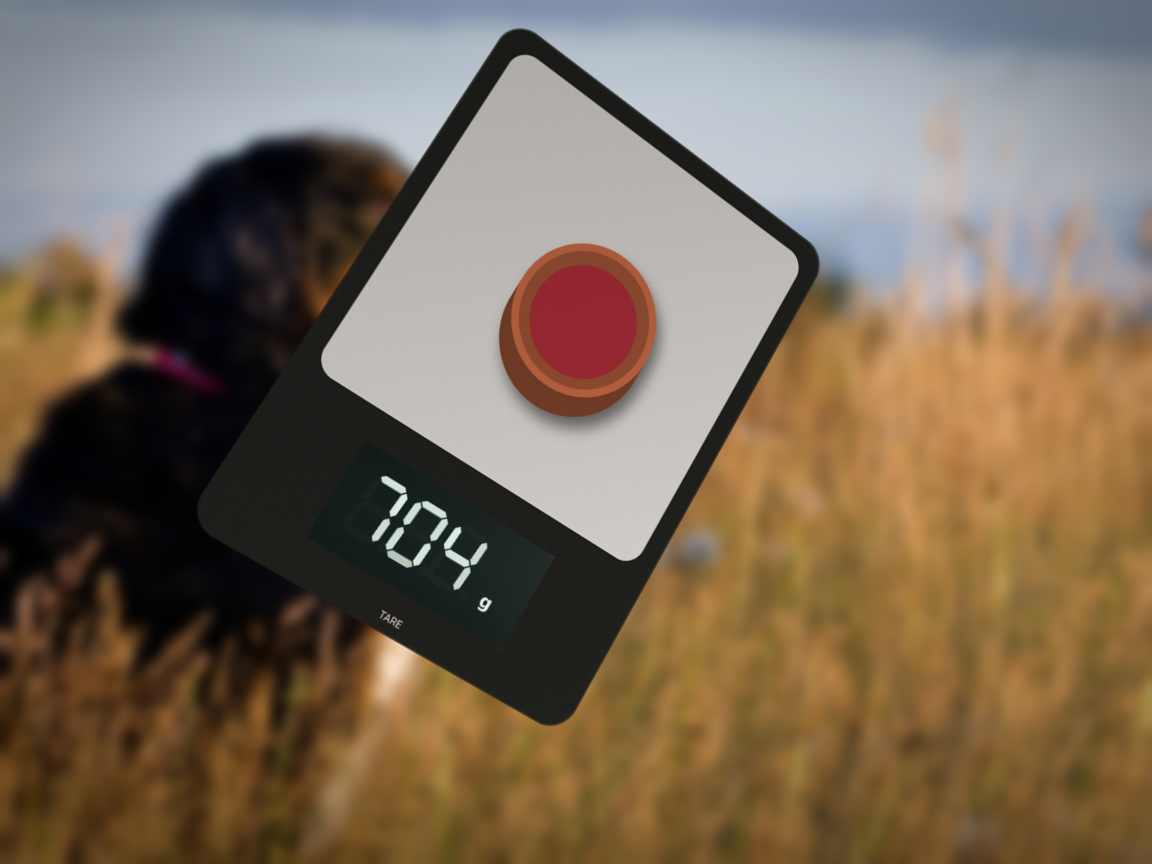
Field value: 704 g
